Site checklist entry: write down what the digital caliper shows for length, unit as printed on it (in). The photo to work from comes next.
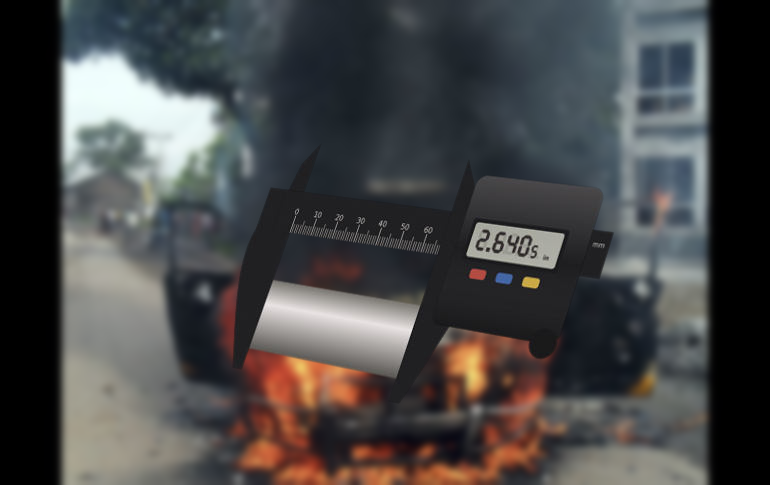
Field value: 2.6405 in
